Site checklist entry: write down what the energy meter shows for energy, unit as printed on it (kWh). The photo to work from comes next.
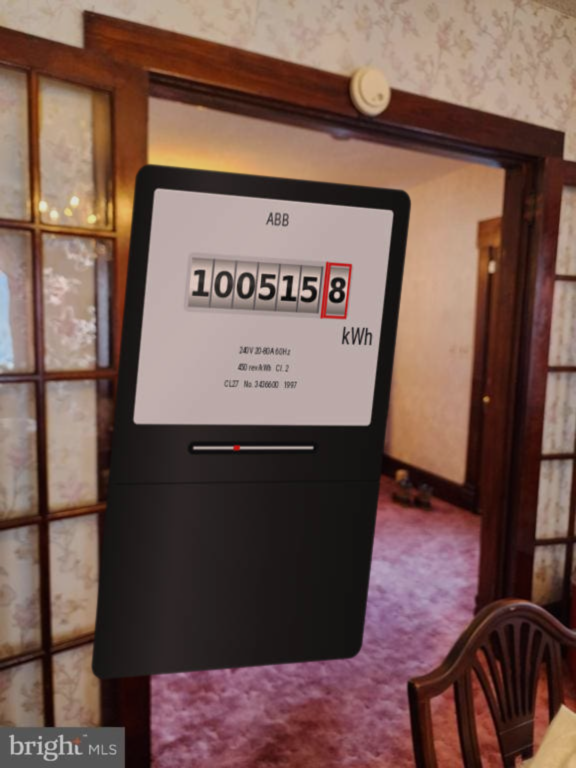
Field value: 100515.8 kWh
